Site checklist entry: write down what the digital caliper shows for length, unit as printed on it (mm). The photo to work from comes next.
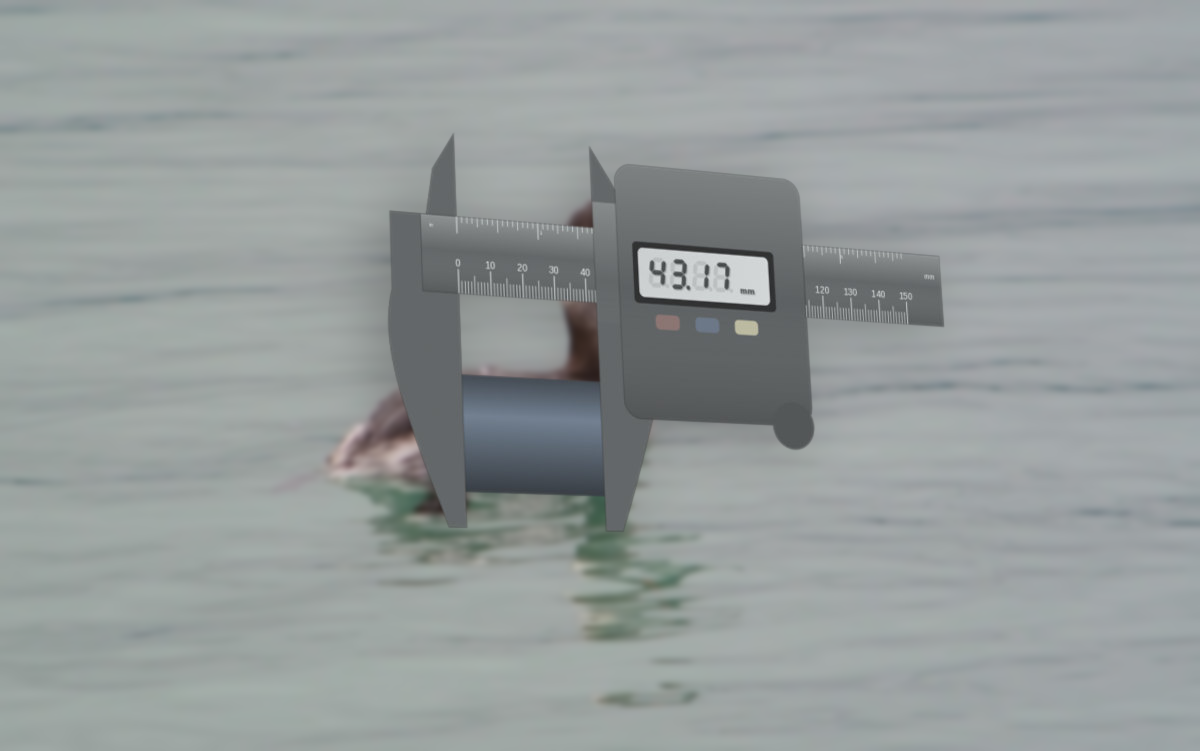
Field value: 43.17 mm
